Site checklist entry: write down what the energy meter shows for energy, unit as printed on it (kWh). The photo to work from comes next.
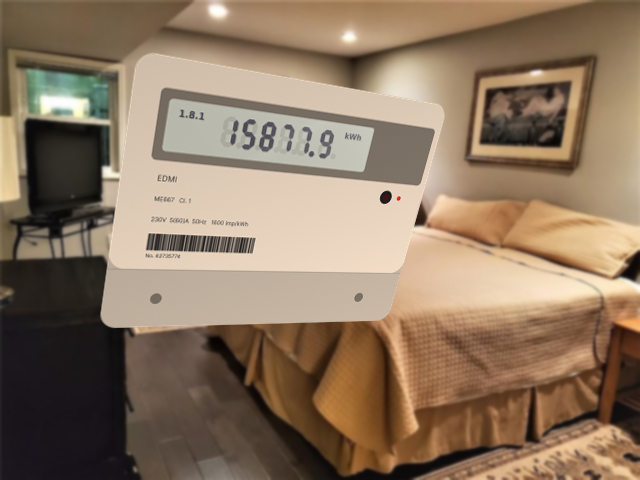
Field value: 15877.9 kWh
